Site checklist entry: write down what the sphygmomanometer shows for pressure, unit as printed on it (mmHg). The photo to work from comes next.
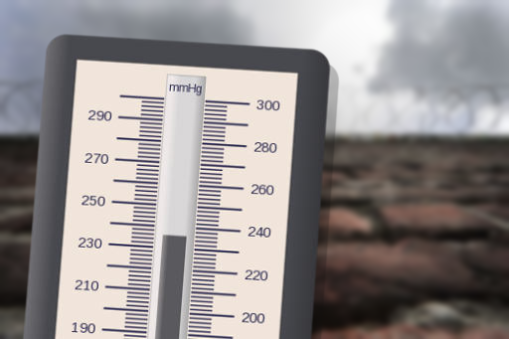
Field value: 236 mmHg
